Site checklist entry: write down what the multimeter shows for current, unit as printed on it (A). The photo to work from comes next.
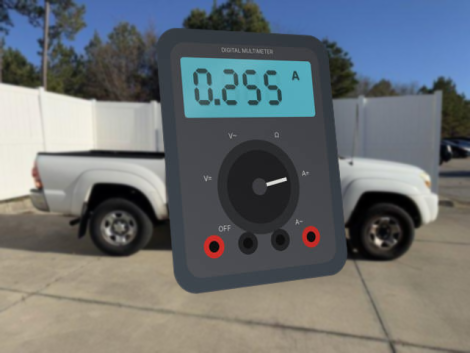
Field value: 0.255 A
